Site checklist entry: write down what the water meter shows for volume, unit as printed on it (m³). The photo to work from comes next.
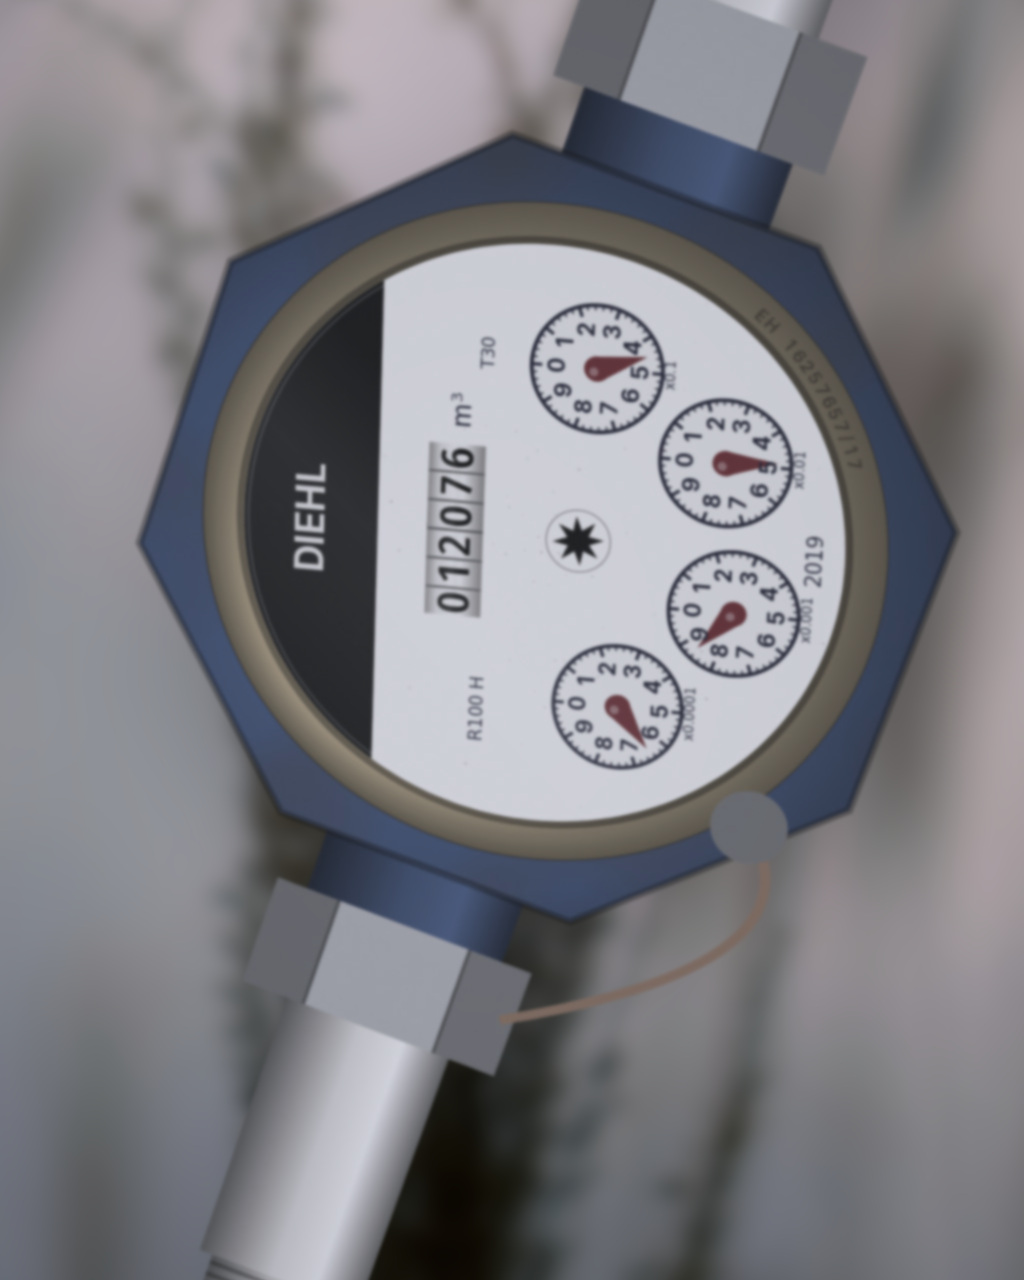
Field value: 12076.4486 m³
